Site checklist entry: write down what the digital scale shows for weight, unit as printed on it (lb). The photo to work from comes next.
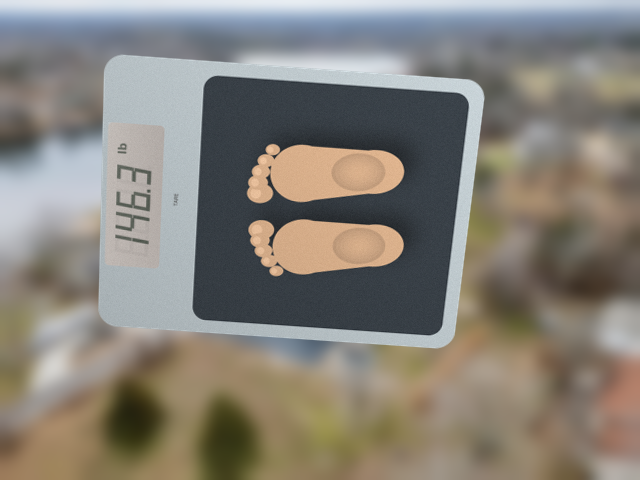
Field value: 146.3 lb
